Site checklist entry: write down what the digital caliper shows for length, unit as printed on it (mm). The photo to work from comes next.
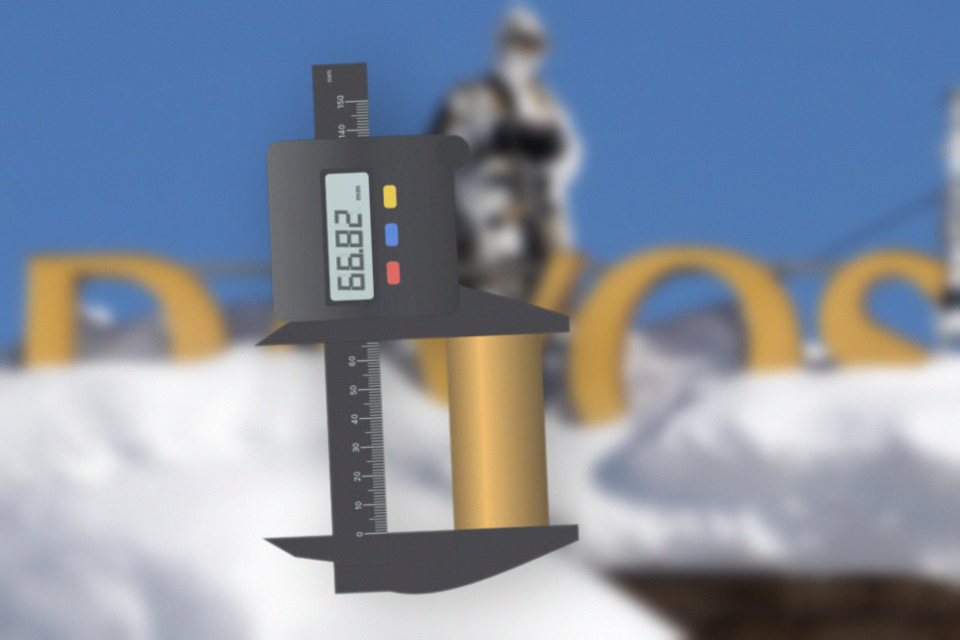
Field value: 66.82 mm
